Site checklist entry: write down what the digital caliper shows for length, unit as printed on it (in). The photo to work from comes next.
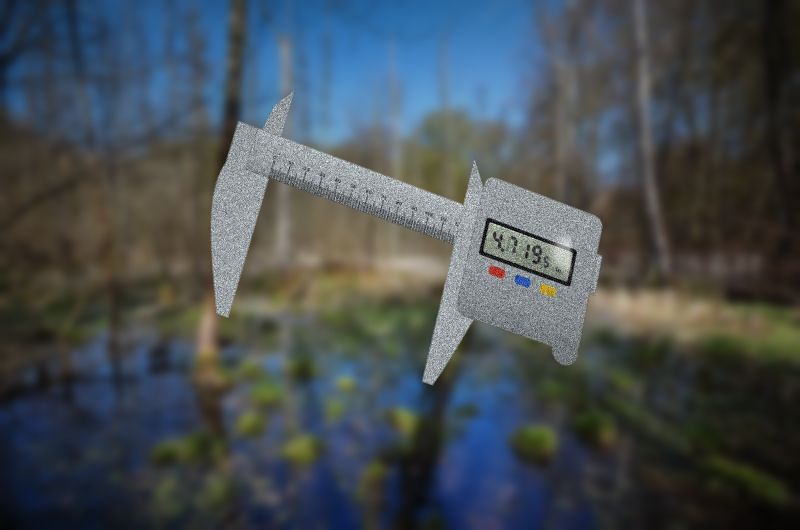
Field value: 4.7195 in
